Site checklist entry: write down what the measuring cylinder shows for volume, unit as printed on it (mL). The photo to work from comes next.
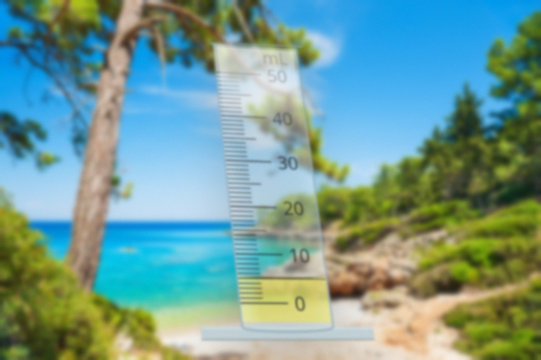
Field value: 5 mL
